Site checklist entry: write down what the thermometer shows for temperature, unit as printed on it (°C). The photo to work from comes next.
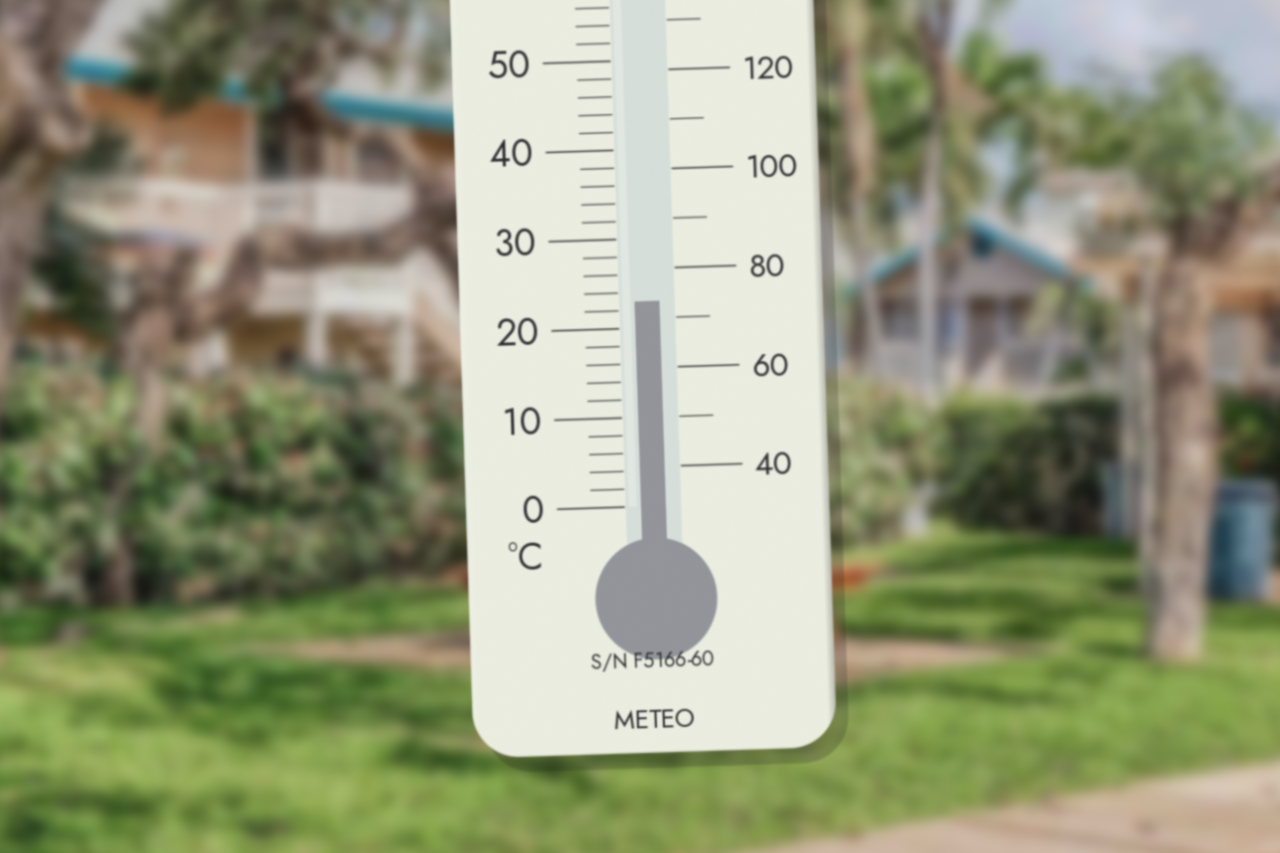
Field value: 23 °C
